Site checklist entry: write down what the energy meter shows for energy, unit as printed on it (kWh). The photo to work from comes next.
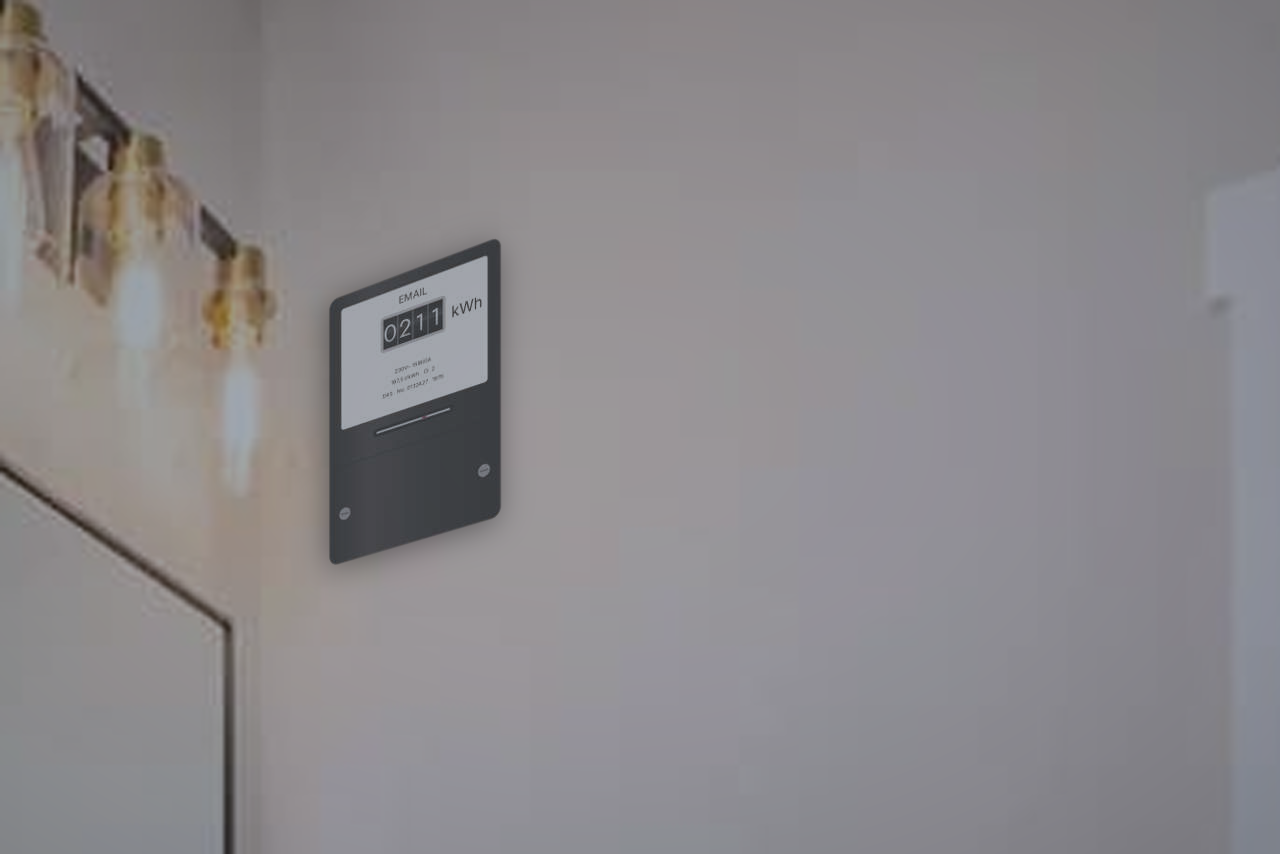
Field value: 211 kWh
